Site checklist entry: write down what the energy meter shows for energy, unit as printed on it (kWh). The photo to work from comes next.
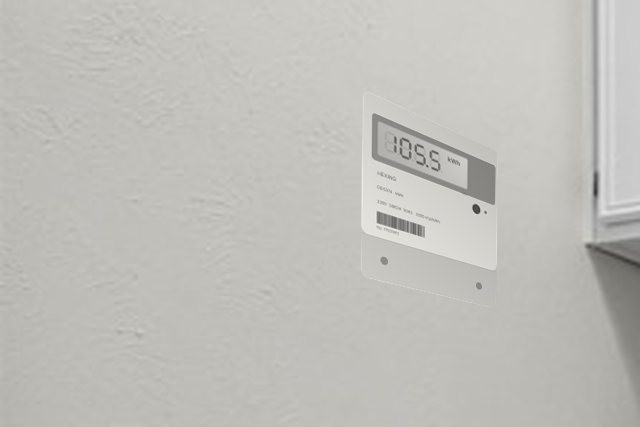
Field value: 105.5 kWh
